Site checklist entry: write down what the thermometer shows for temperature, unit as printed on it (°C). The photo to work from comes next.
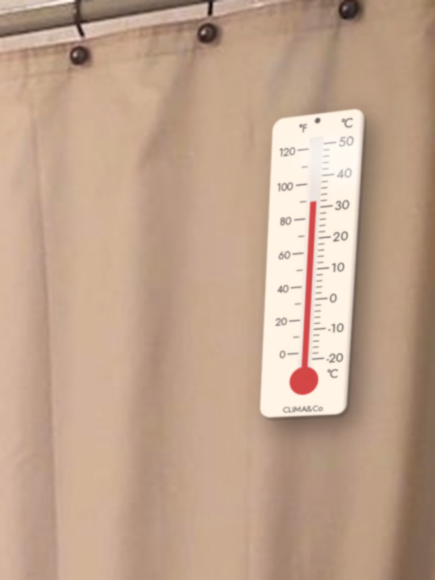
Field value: 32 °C
